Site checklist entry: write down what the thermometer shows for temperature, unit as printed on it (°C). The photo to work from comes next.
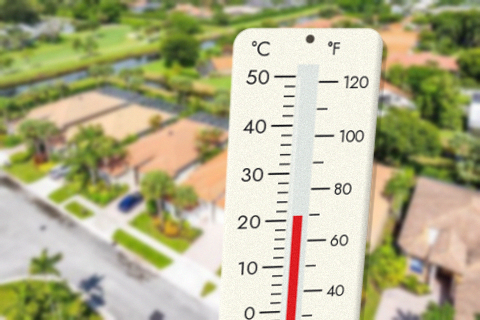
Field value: 21 °C
